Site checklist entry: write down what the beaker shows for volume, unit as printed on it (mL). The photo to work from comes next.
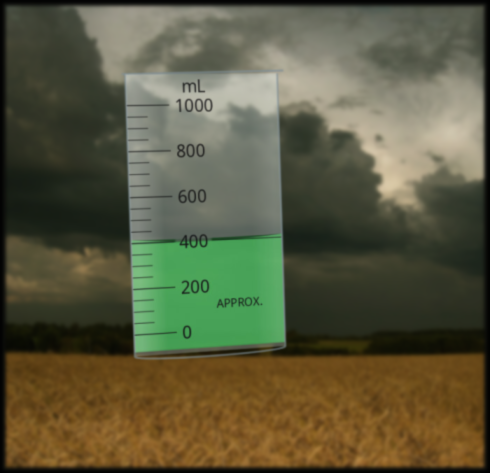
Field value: 400 mL
